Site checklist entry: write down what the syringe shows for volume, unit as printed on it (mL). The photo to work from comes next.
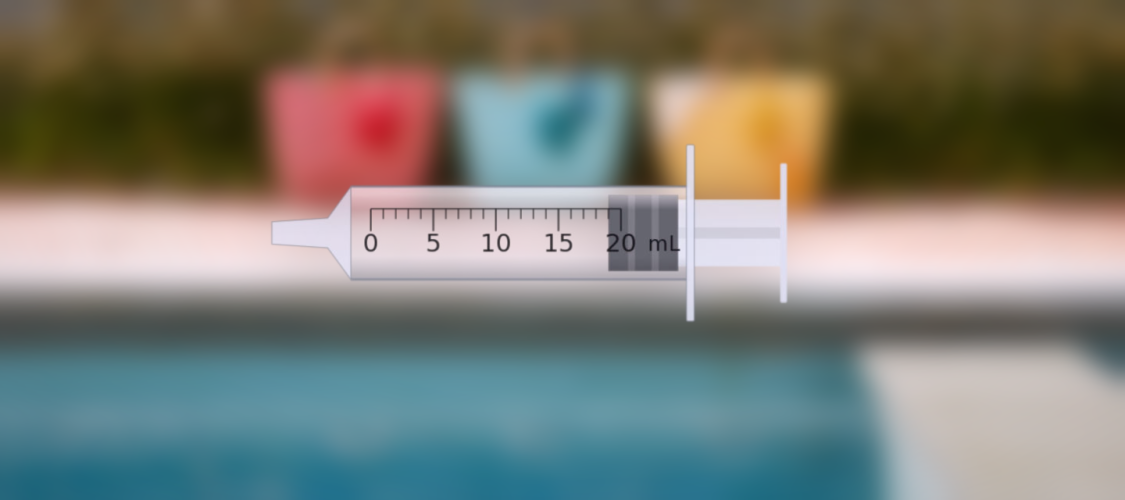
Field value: 19 mL
